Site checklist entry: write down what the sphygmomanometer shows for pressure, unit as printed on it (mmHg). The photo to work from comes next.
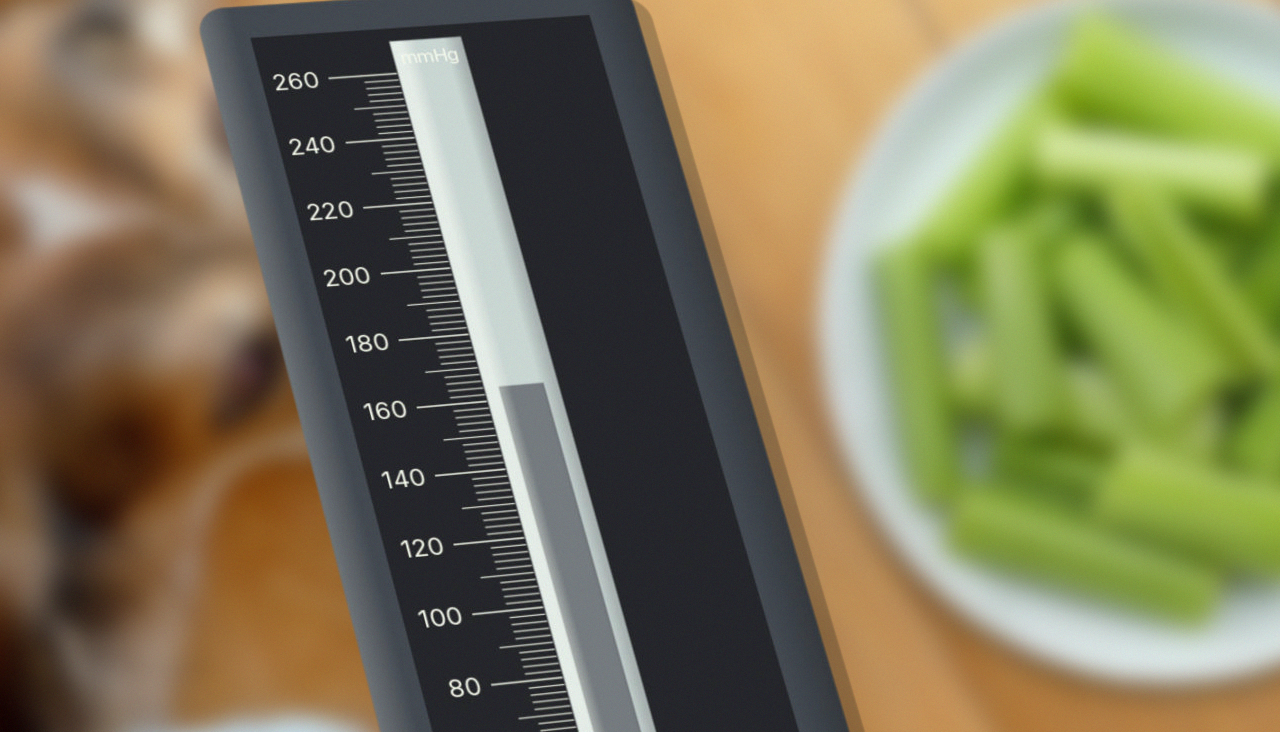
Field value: 164 mmHg
